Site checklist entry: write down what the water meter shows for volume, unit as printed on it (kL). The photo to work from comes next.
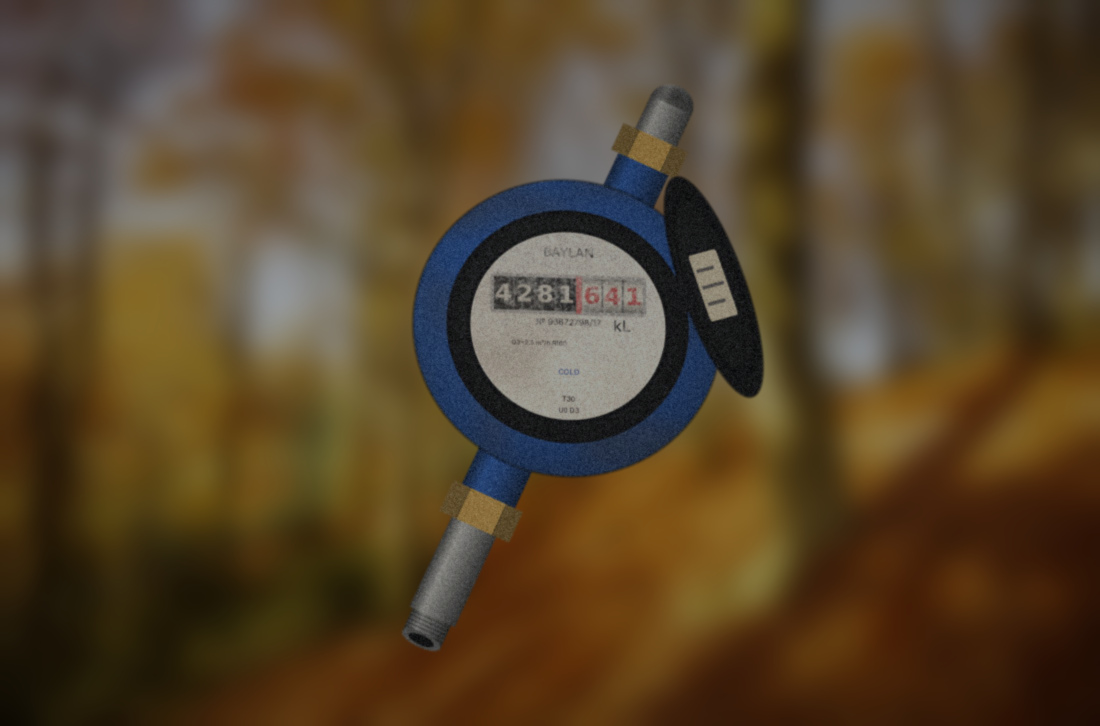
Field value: 4281.641 kL
